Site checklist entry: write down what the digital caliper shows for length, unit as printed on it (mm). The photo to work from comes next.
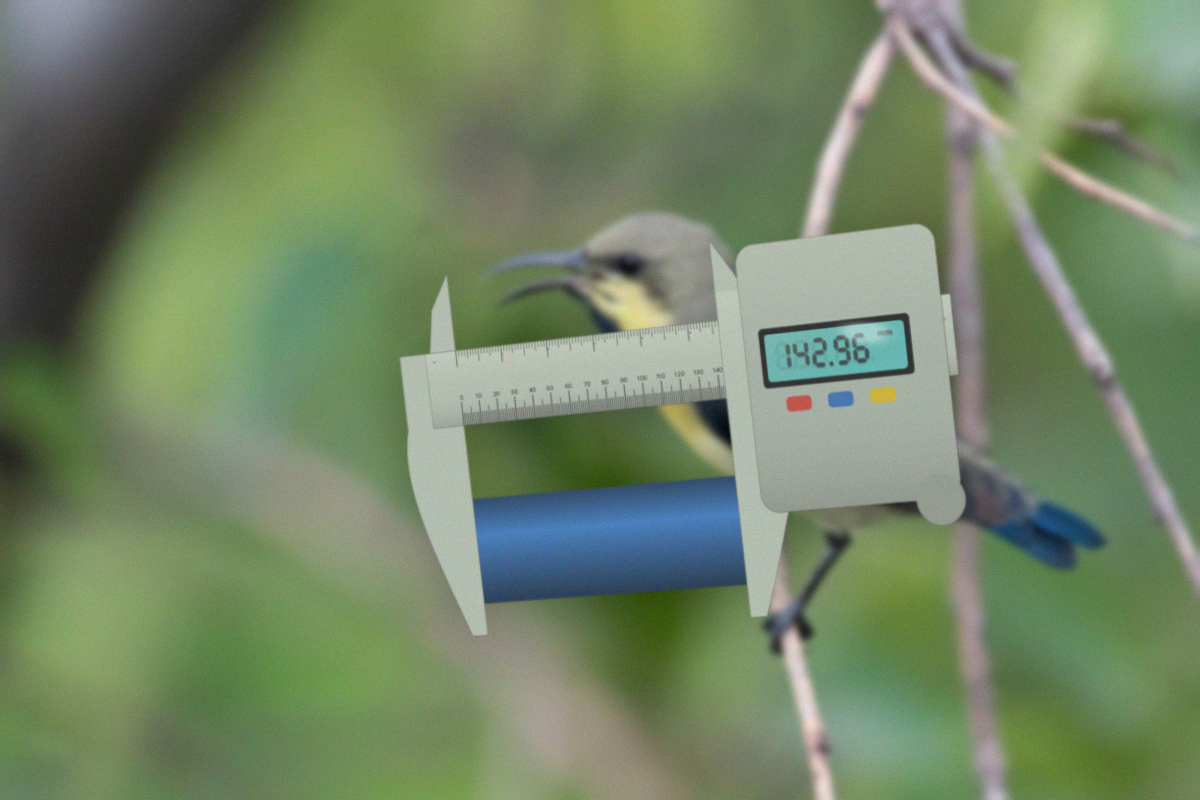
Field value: 142.96 mm
